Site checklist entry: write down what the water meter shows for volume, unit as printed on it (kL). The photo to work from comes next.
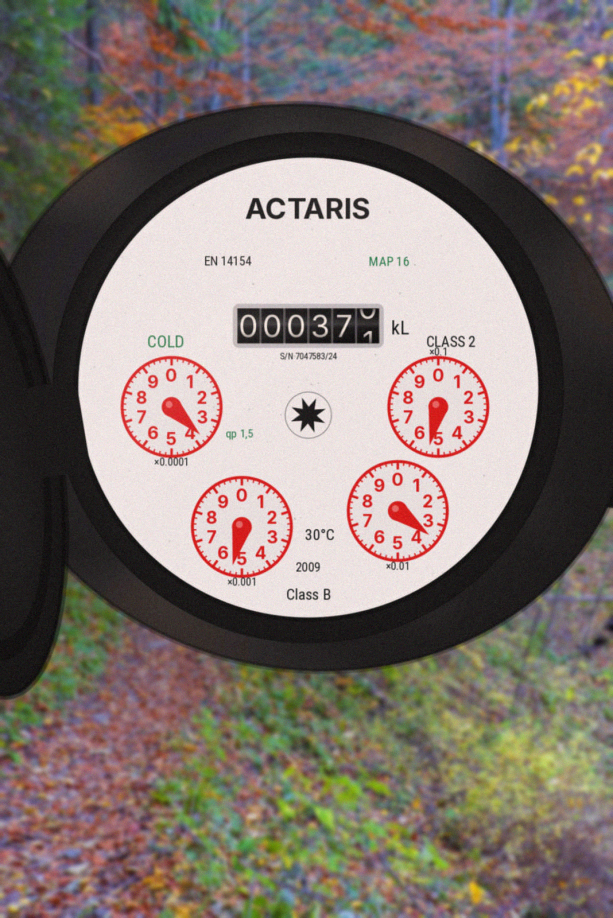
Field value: 370.5353 kL
